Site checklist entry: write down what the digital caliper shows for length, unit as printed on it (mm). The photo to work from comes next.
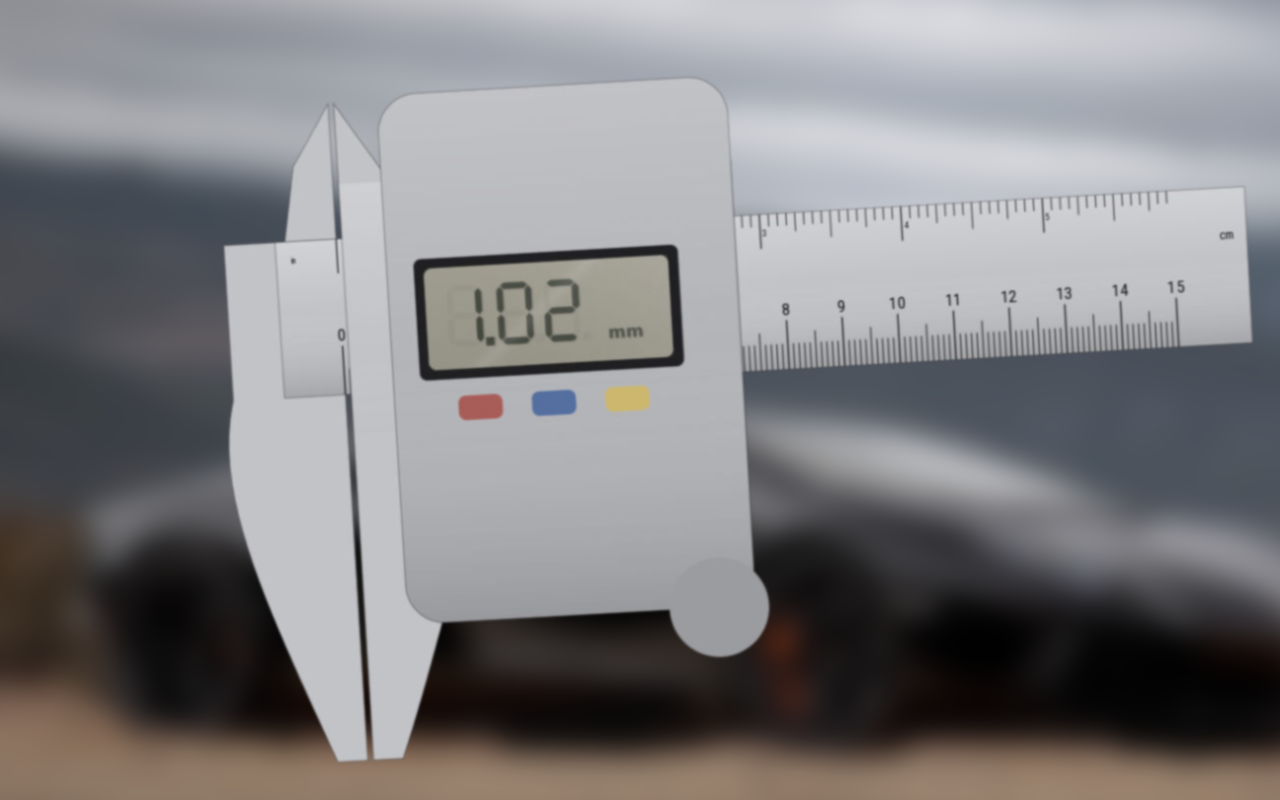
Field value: 1.02 mm
